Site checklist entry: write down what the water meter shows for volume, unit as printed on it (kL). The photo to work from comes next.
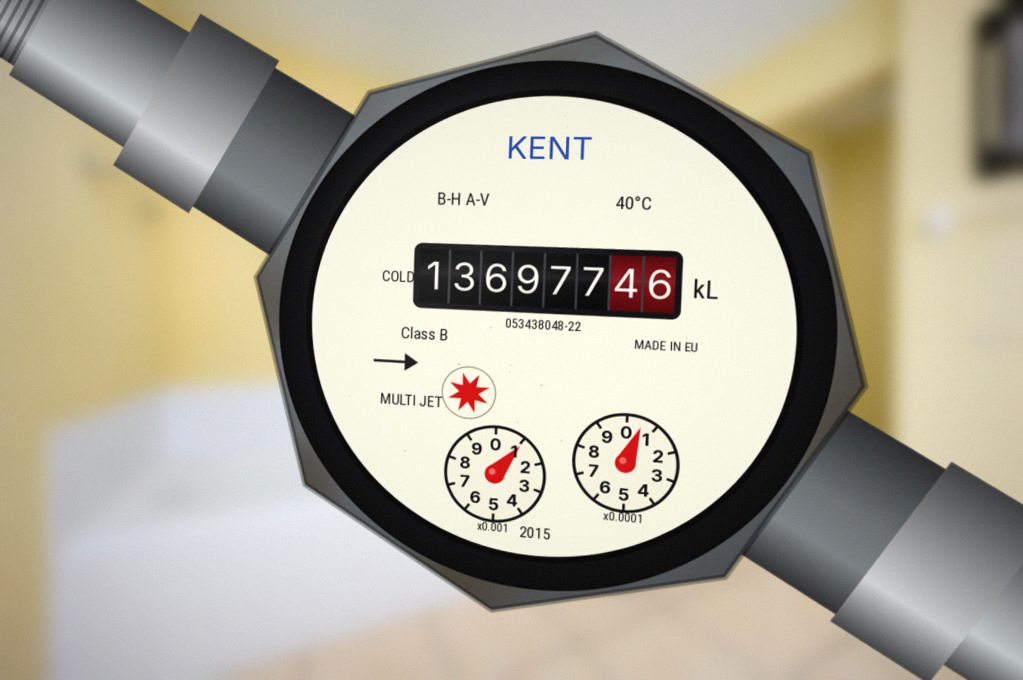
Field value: 136977.4610 kL
